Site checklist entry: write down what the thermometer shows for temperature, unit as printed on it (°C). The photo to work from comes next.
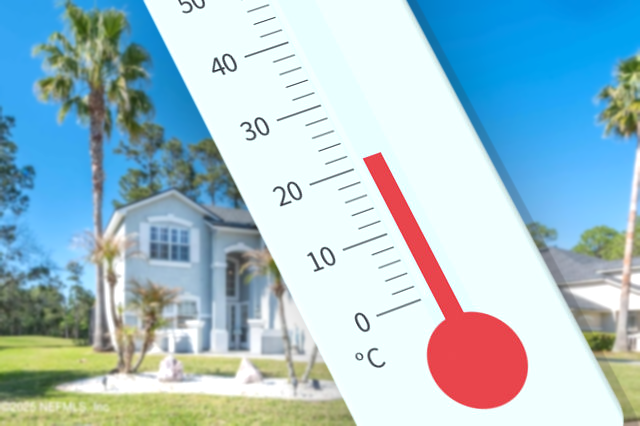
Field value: 21 °C
